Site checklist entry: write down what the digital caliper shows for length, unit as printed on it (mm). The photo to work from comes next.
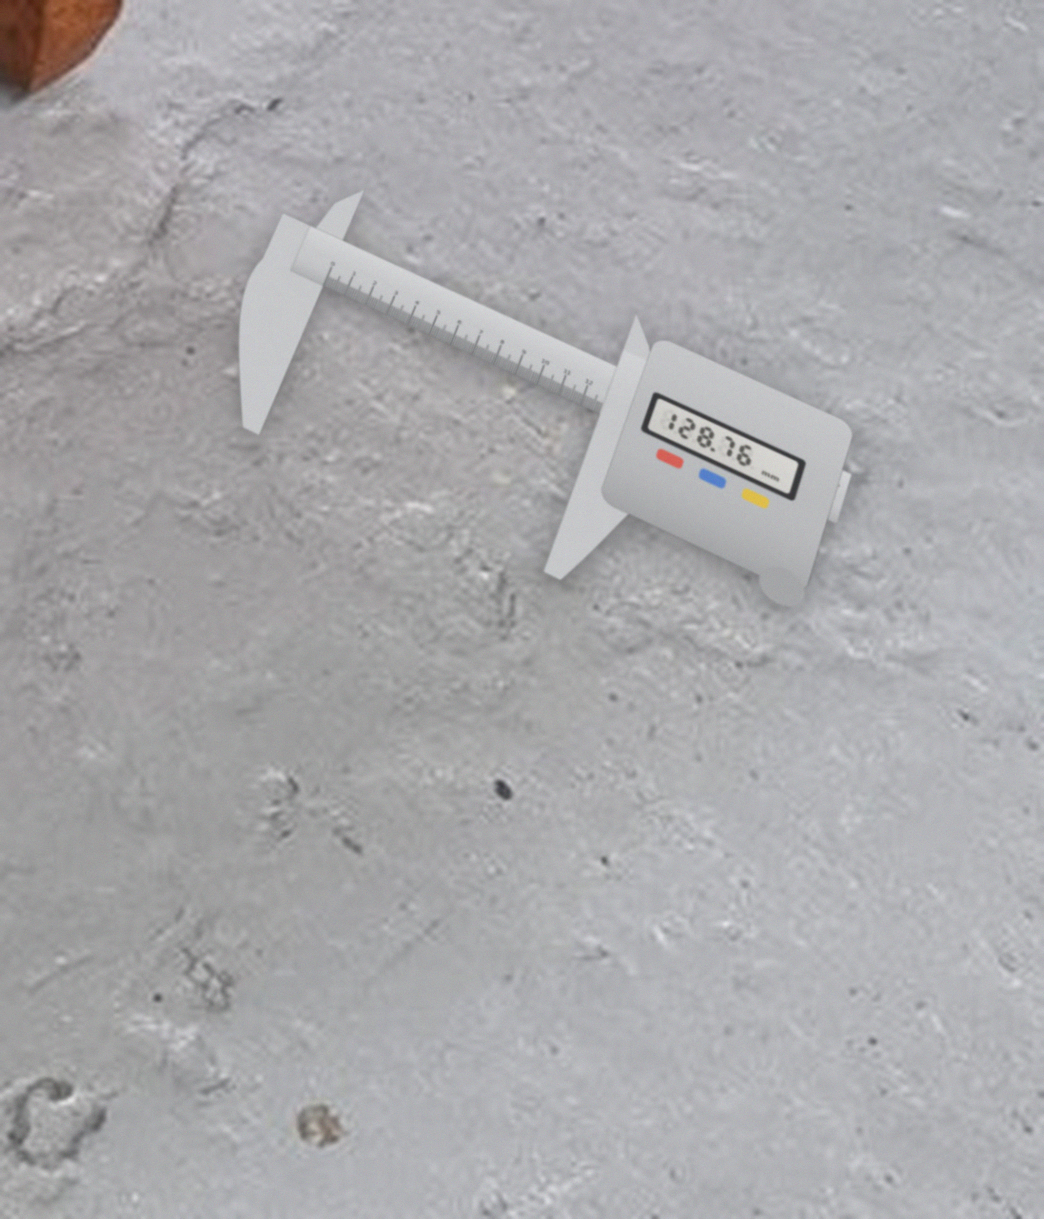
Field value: 128.76 mm
